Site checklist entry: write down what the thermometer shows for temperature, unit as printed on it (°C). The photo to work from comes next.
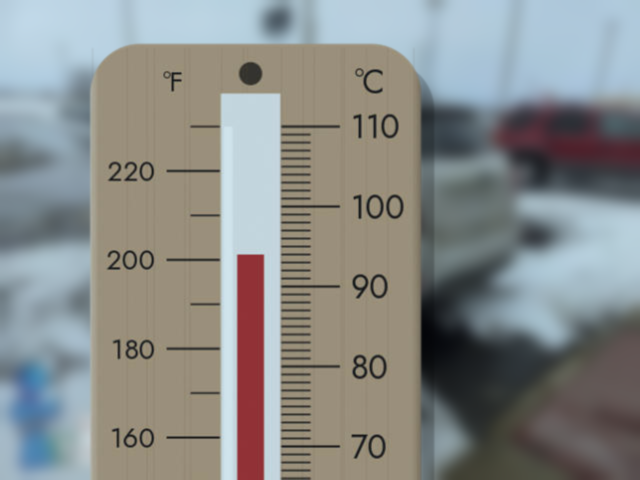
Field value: 94 °C
